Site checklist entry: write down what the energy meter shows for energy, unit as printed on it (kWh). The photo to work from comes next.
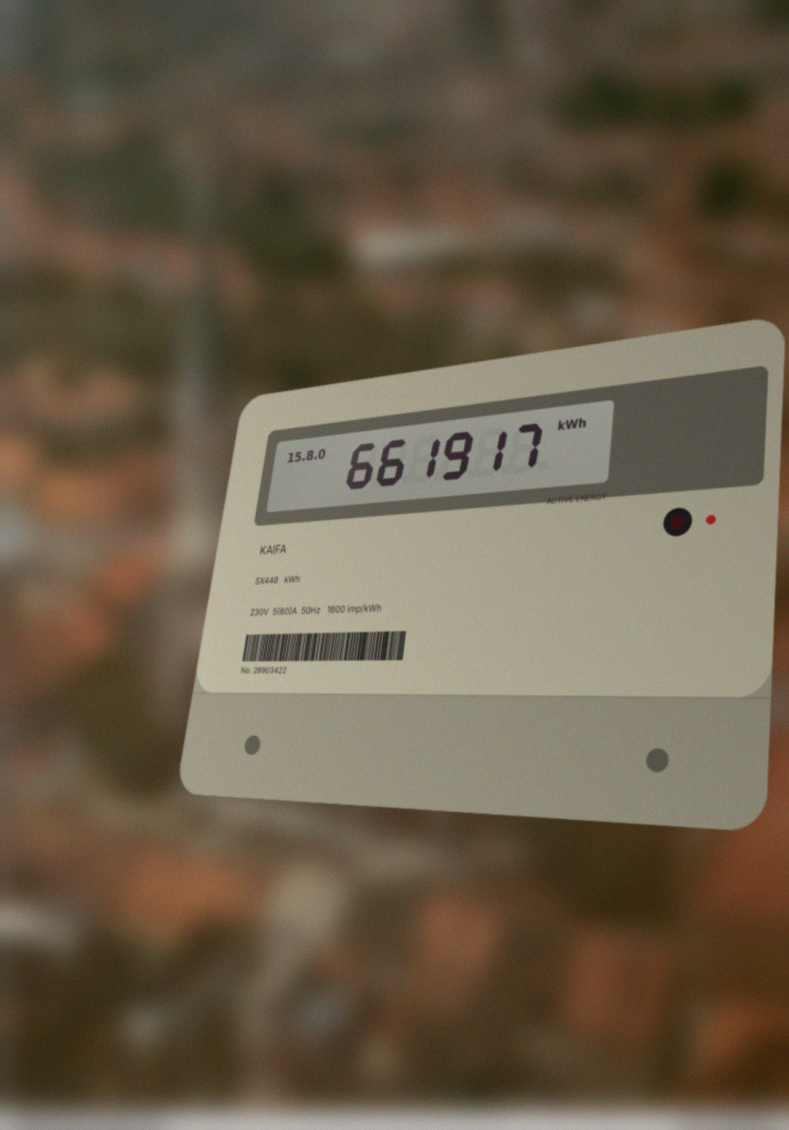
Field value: 661917 kWh
